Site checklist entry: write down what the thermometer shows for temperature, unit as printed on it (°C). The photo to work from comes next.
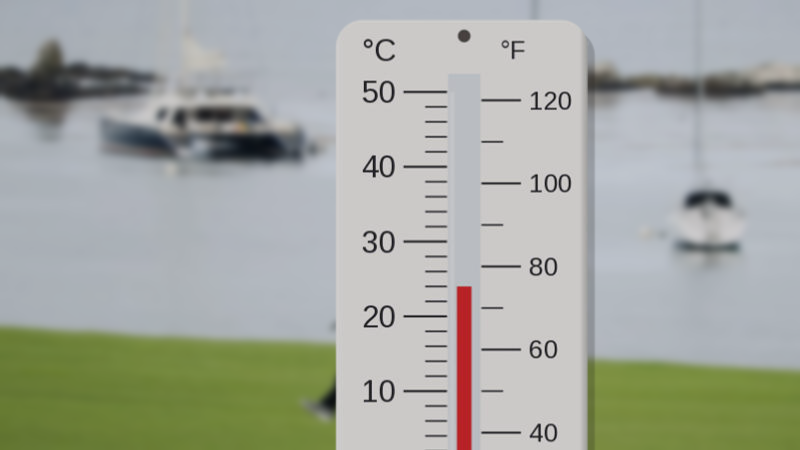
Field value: 24 °C
